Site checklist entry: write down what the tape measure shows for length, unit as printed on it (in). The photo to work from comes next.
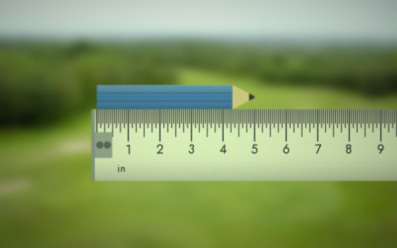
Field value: 5 in
